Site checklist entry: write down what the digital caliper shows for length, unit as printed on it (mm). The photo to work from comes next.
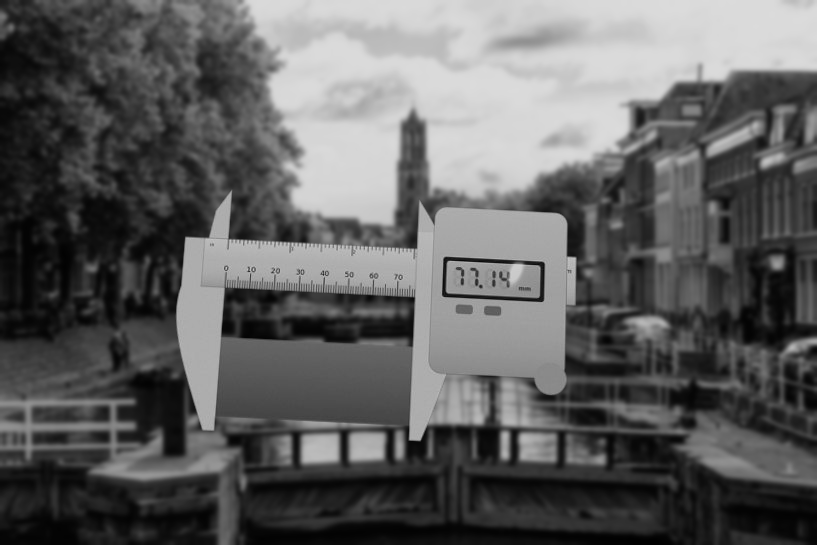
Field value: 77.14 mm
